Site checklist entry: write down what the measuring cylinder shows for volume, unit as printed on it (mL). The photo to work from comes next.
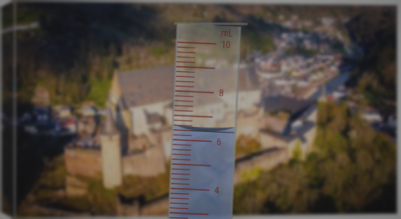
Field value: 6.4 mL
